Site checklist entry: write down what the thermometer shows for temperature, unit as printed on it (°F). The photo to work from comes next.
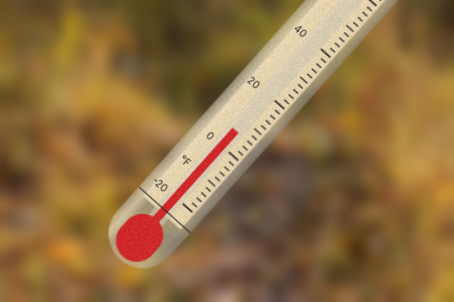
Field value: 6 °F
